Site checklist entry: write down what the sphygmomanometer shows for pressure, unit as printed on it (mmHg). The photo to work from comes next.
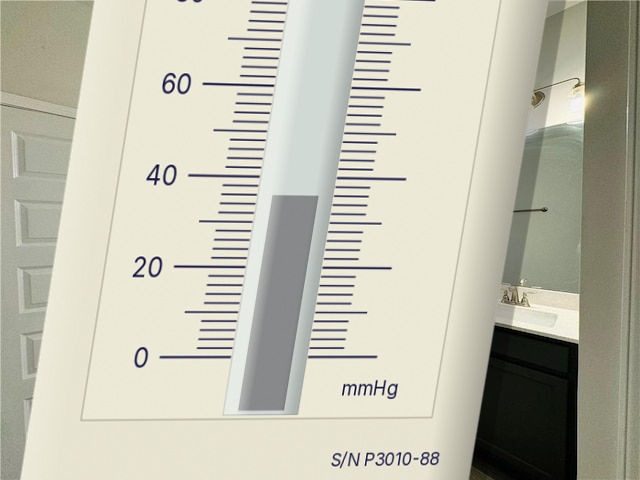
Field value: 36 mmHg
